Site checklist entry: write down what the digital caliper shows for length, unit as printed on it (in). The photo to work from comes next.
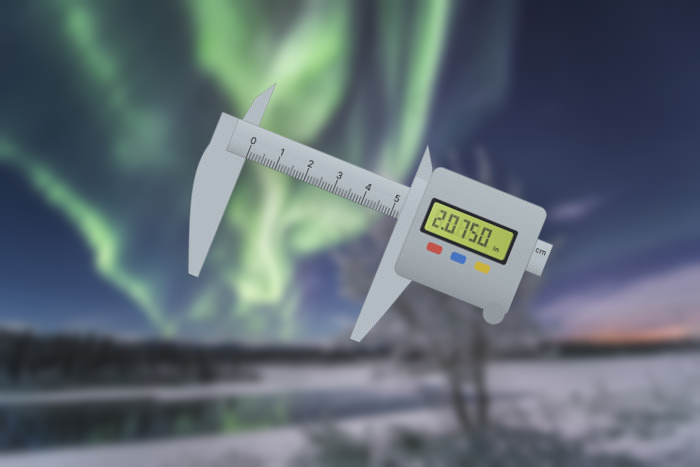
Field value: 2.0750 in
